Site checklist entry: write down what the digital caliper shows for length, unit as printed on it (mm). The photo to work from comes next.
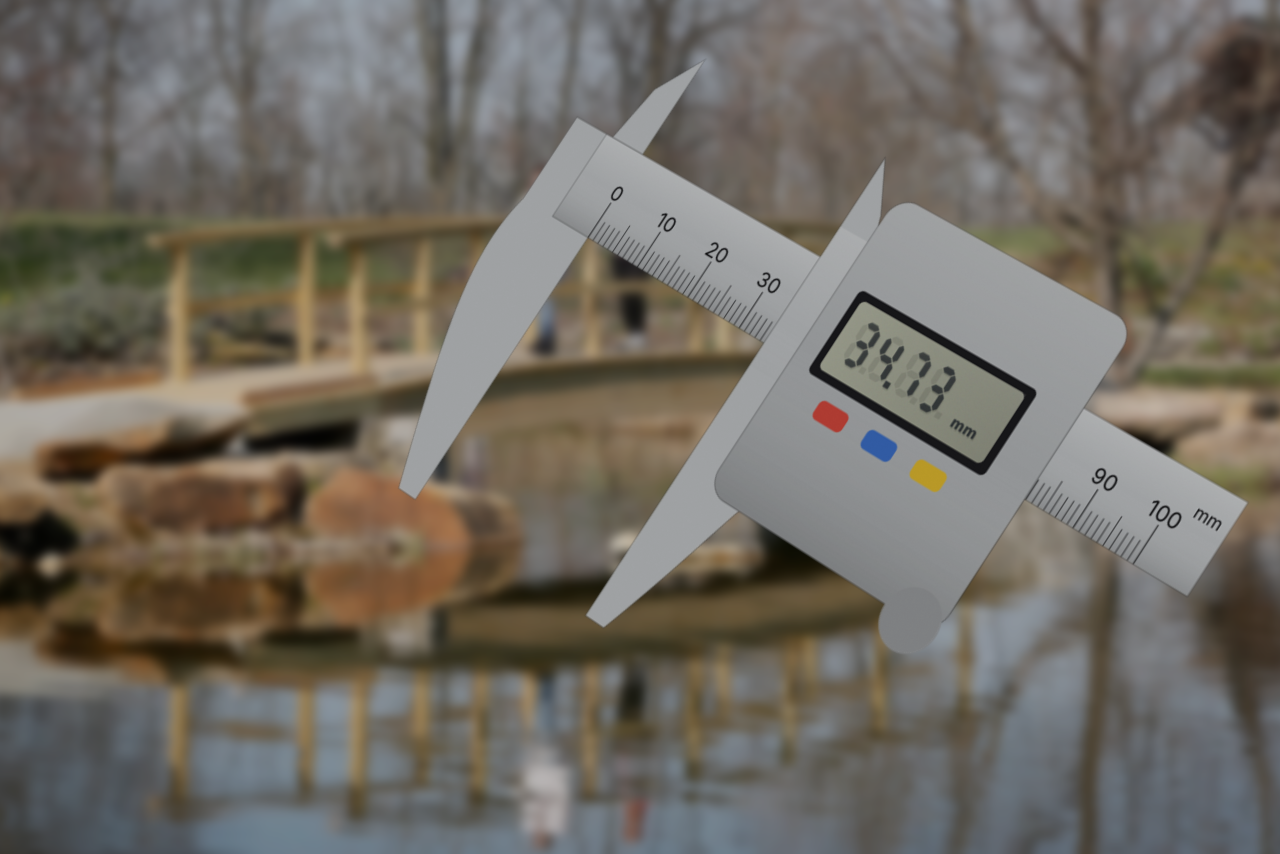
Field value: 34.73 mm
